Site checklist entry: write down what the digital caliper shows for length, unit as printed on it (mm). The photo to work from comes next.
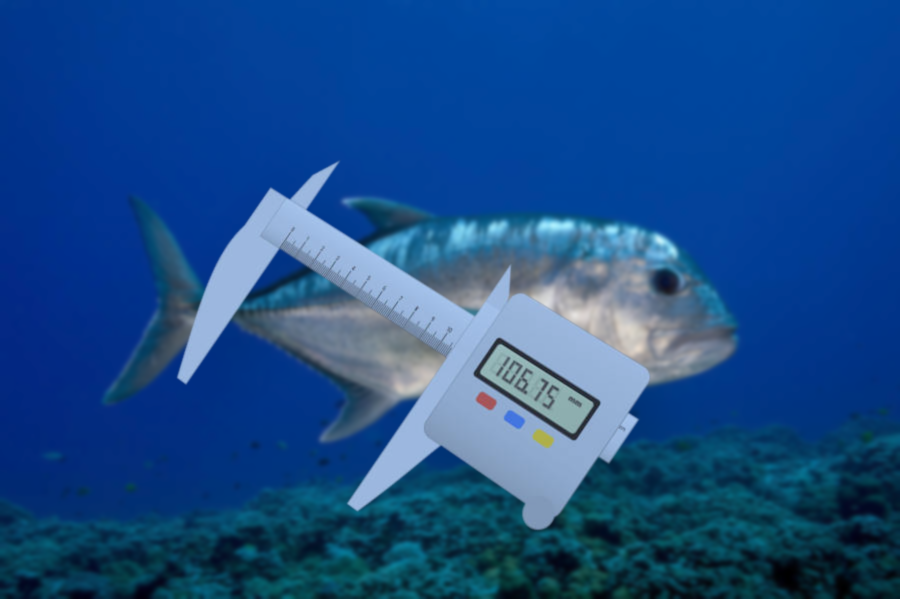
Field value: 106.75 mm
